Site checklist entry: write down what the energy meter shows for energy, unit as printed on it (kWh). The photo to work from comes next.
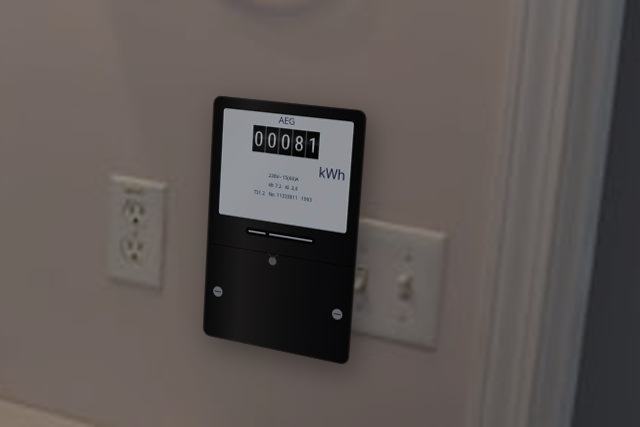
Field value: 81 kWh
